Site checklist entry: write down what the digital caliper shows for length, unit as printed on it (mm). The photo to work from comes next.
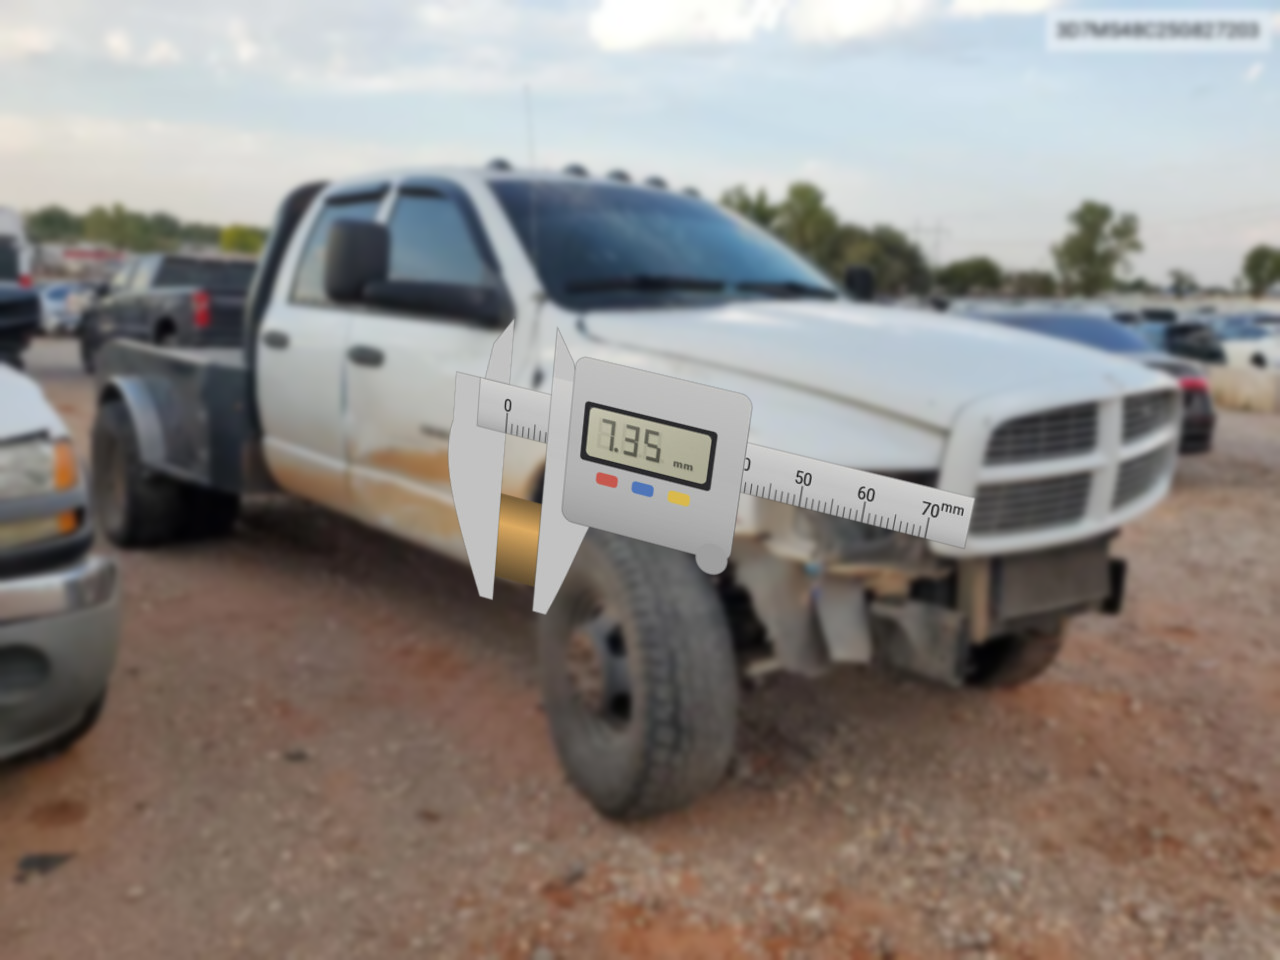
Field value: 7.35 mm
